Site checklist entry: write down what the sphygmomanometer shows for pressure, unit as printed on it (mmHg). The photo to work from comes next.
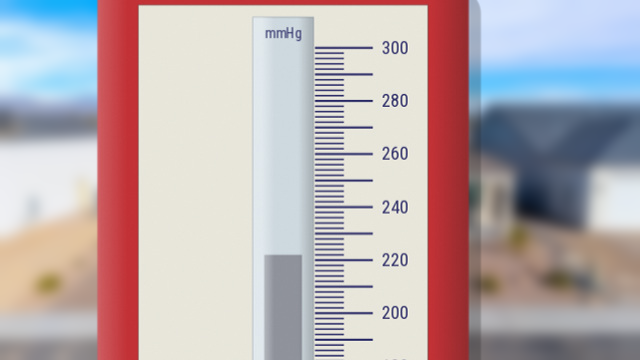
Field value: 222 mmHg
